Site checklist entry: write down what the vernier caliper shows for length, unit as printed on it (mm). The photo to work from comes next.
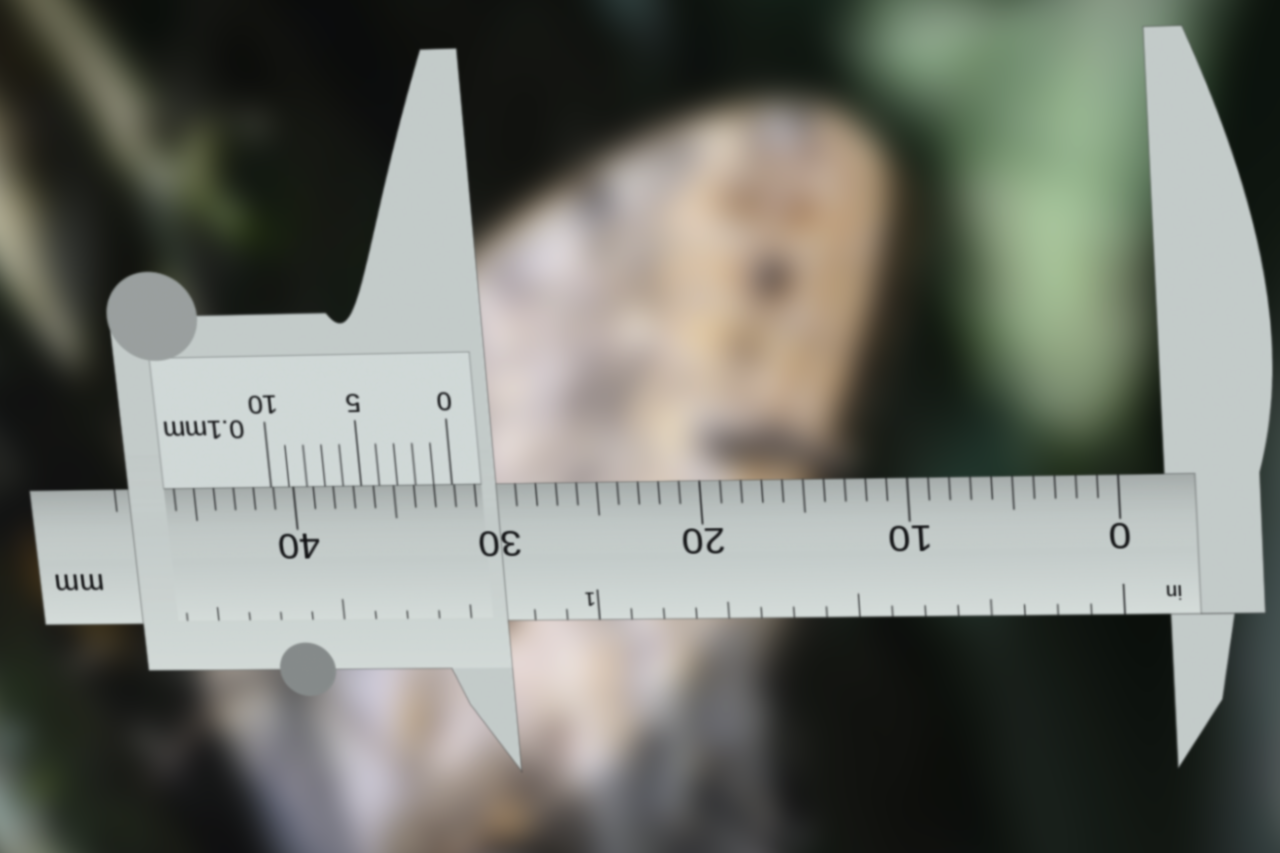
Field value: 32.1 mm
